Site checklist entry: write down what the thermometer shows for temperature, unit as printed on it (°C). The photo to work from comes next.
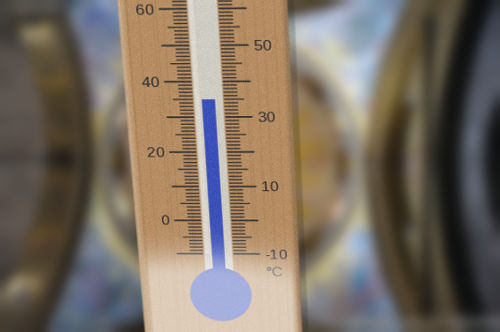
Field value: 35 °C
